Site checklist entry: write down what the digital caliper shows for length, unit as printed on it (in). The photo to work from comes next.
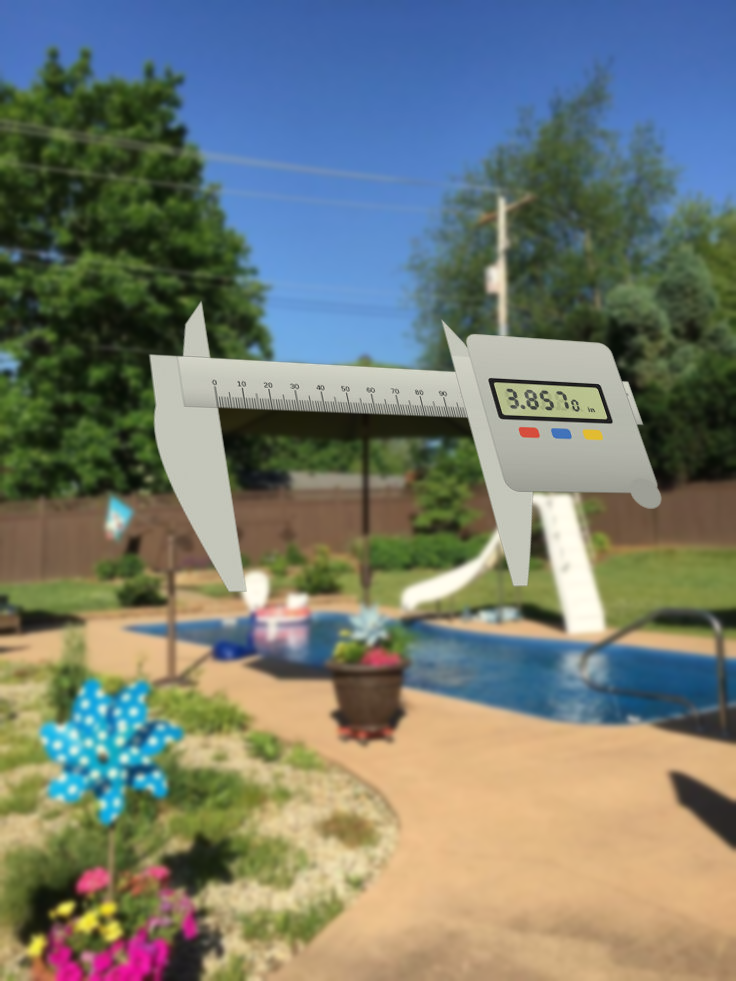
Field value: 3.8570 in
